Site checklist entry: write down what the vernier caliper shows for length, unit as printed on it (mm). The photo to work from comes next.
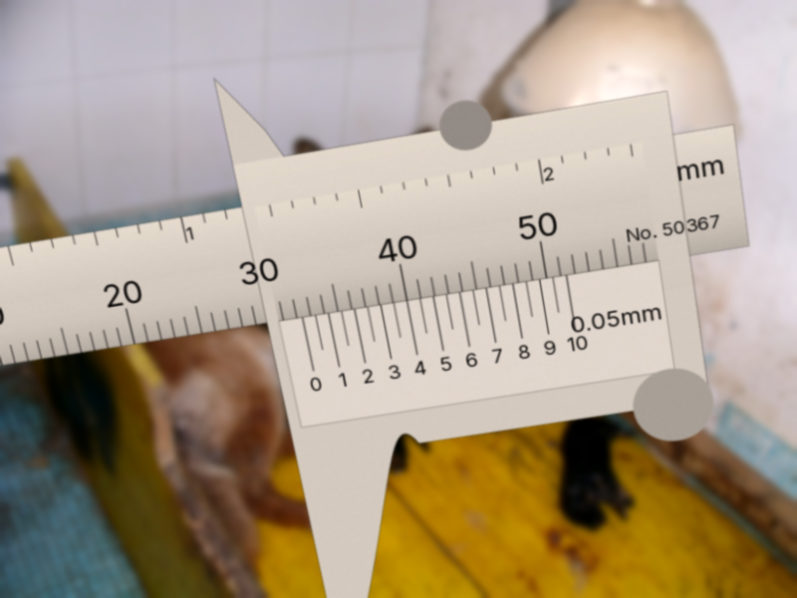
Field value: 32.4 mm
